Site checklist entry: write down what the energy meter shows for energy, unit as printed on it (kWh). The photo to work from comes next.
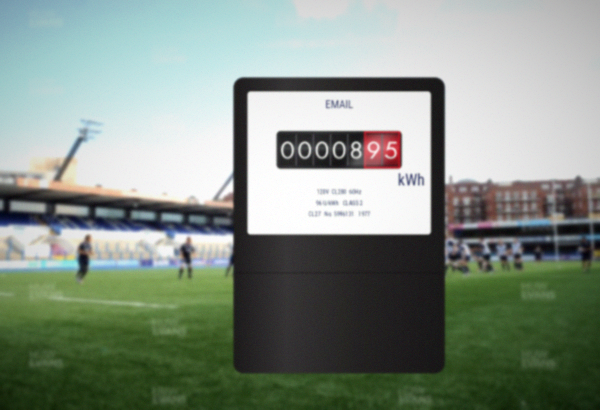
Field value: 8.95 kWh
